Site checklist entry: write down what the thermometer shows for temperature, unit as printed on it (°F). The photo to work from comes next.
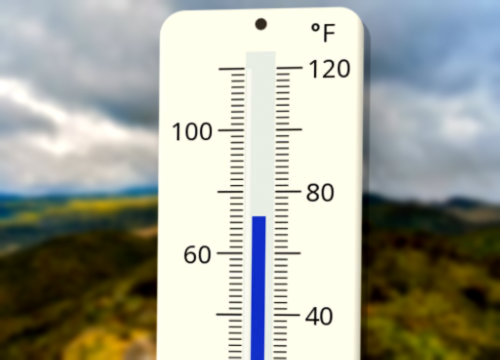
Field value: 72 °F
